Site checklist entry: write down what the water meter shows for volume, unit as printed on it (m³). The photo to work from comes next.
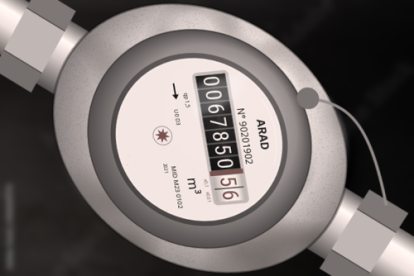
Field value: 67850.56 m³
